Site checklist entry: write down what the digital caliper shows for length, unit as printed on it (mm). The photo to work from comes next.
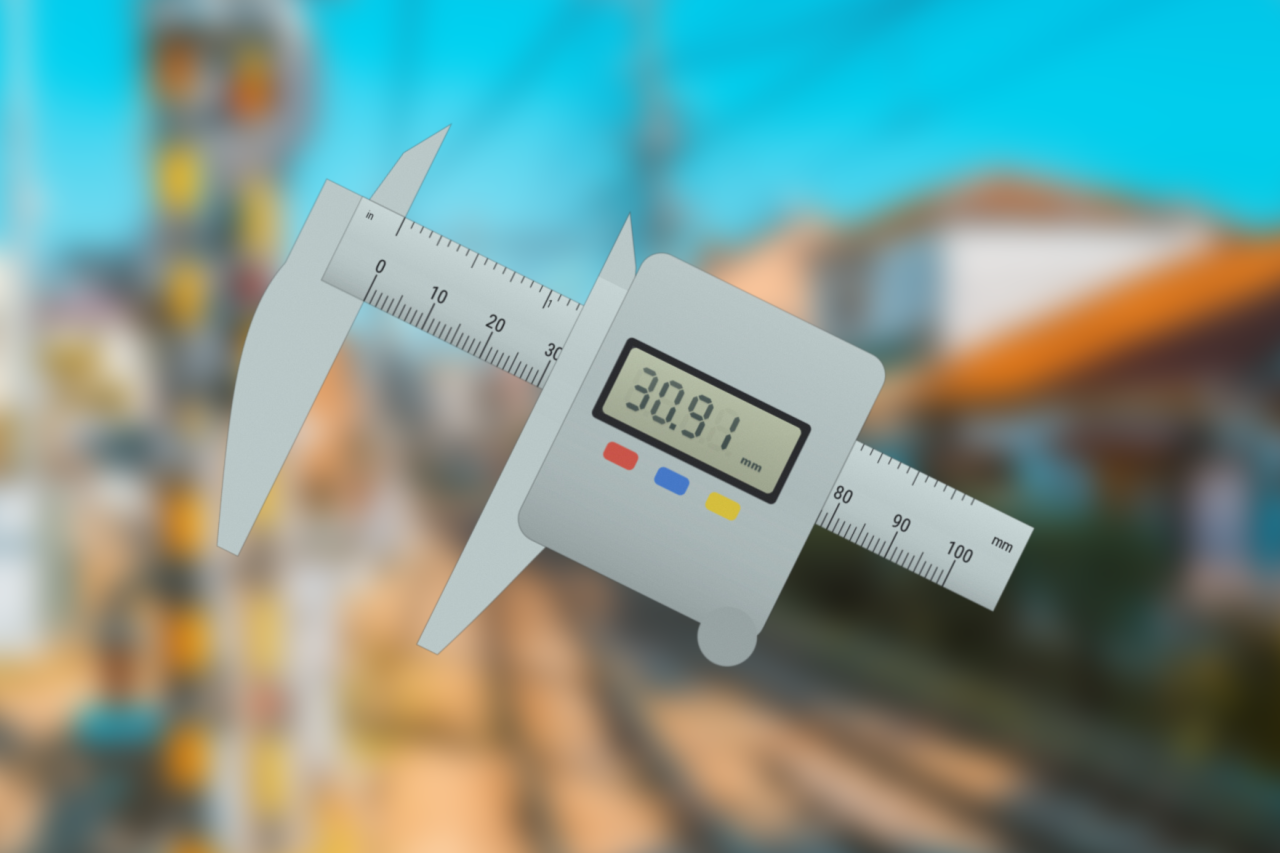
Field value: 30.91 mm
